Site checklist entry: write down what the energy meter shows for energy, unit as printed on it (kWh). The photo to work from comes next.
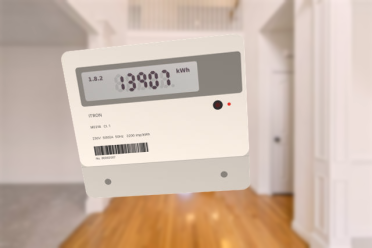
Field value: 13907 kWh
